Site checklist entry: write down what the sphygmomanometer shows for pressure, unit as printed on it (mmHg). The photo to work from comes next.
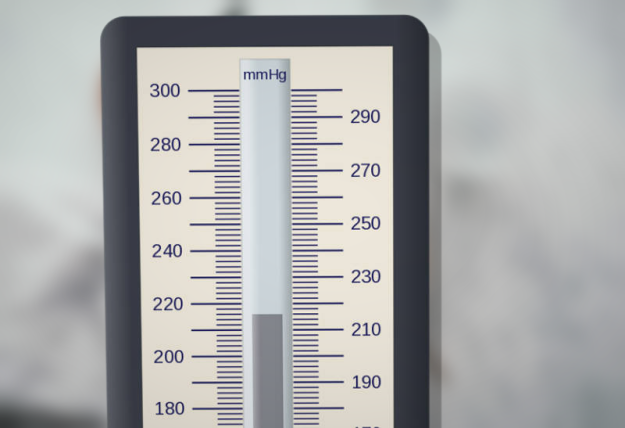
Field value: 216 mmHg
